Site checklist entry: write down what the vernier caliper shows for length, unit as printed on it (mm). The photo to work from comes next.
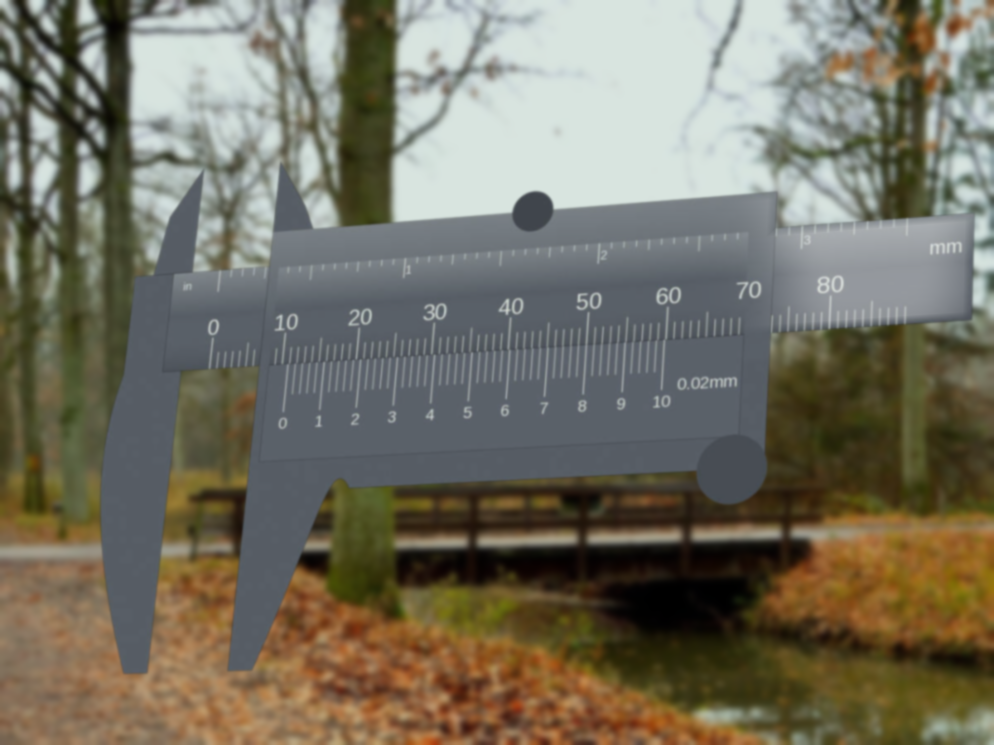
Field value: 10.8 mm
